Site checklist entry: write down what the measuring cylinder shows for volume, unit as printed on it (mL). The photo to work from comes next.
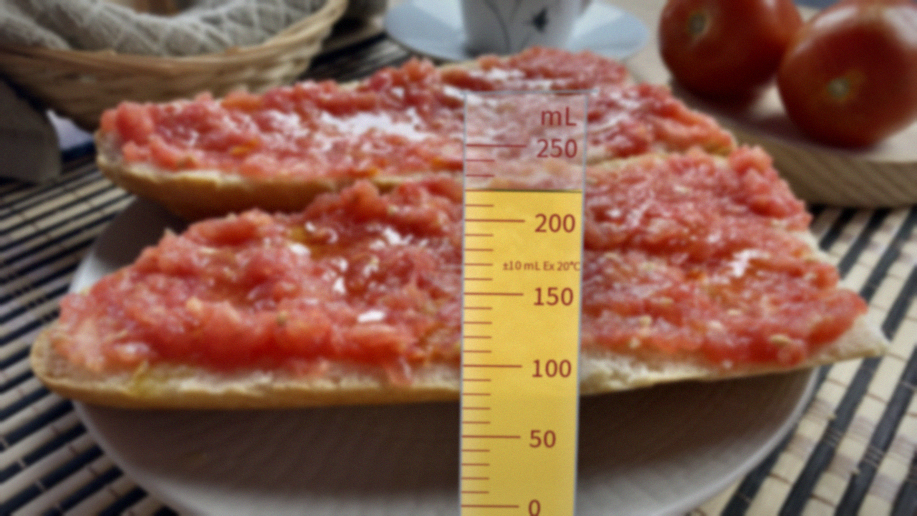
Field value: 220 mL
